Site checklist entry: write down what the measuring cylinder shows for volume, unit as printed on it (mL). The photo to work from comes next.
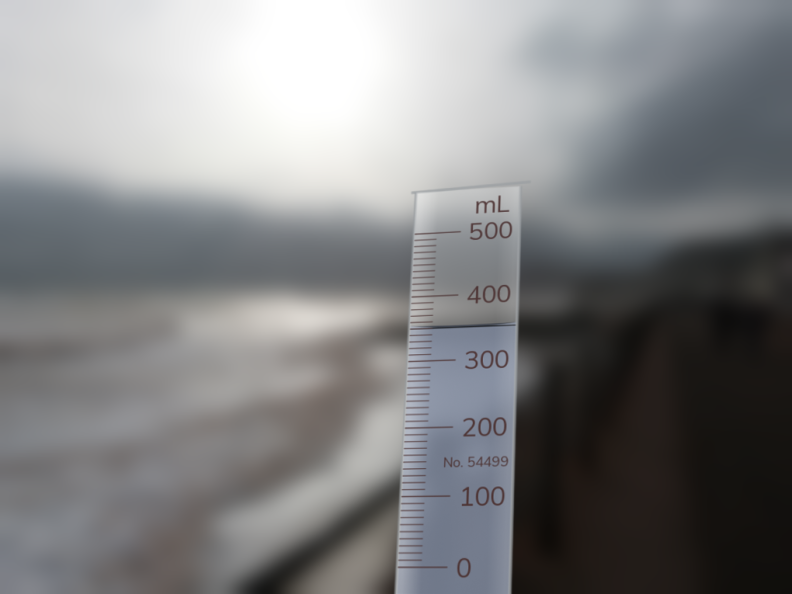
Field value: 350 mL
